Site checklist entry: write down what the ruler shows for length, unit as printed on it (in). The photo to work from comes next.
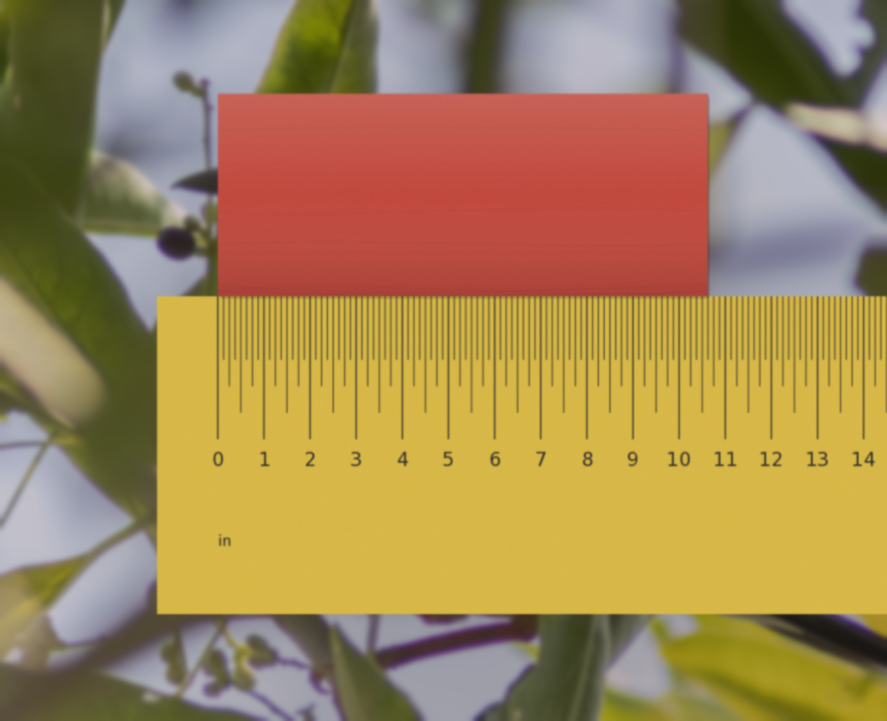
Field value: 10.625 in
